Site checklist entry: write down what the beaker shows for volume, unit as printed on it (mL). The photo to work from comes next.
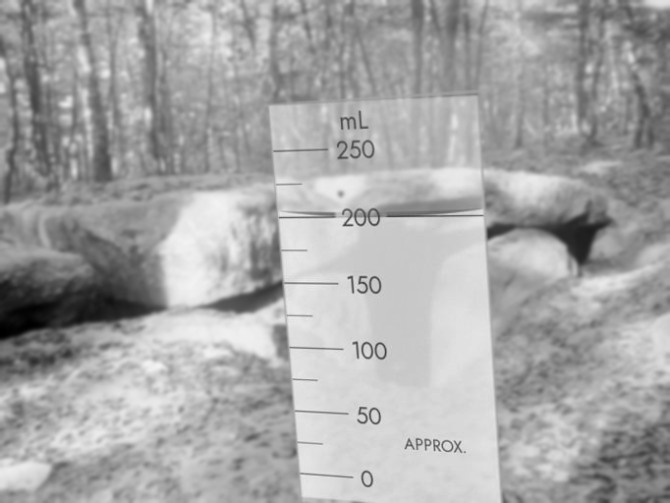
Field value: 200 mL
